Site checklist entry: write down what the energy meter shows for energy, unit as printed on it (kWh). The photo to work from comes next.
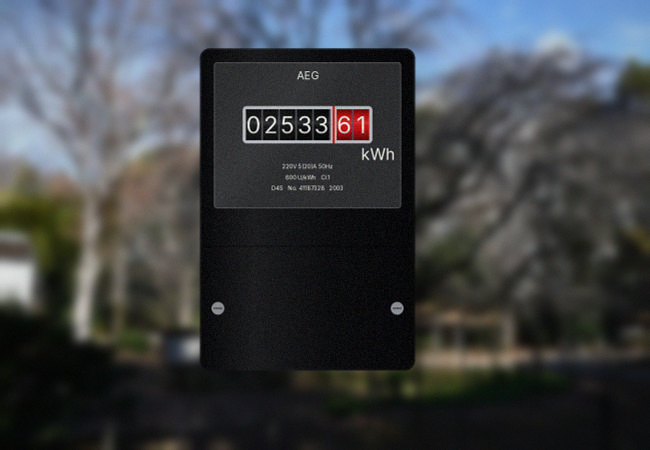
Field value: 2533.61 kWh
